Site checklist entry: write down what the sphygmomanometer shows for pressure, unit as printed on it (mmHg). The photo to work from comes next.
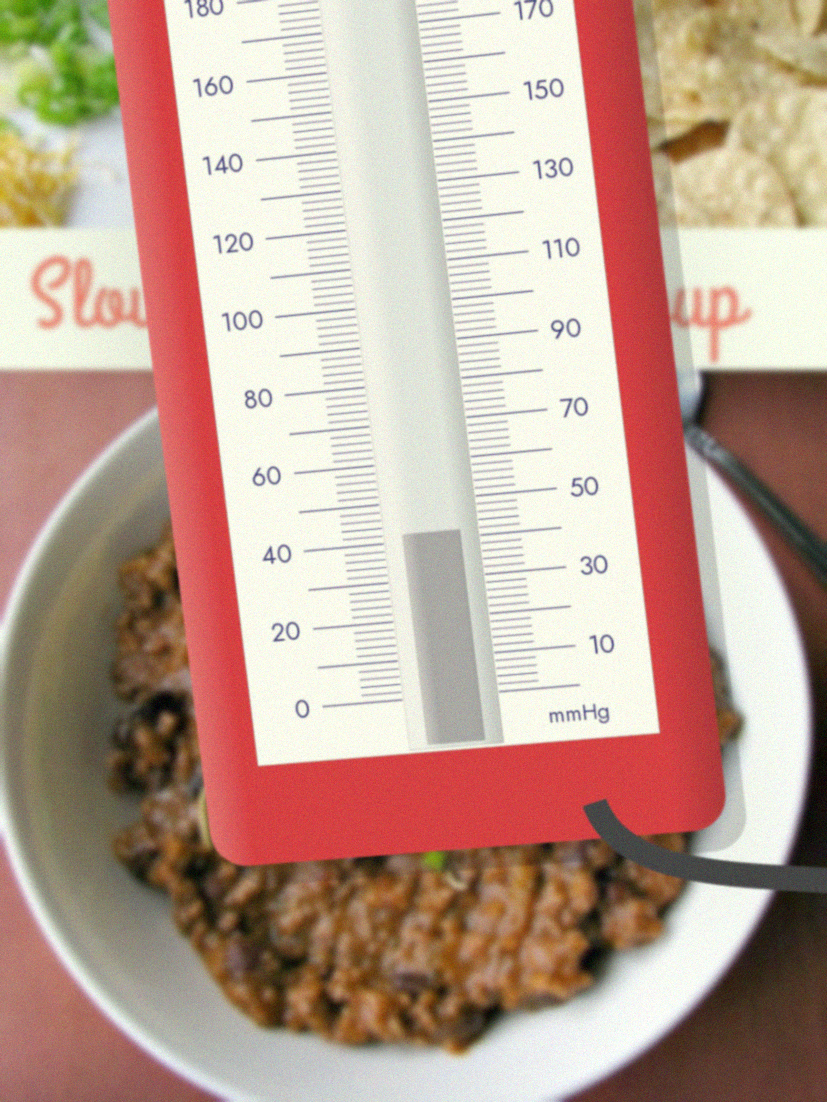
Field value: 42 mmHg
